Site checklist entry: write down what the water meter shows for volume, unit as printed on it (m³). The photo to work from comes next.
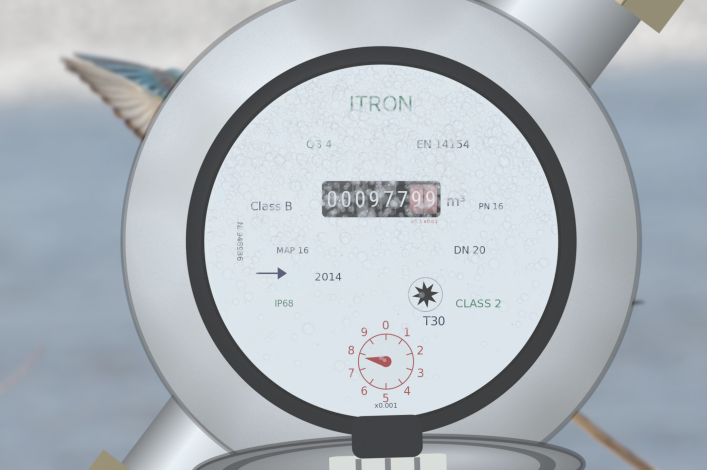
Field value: 977.997 m³
